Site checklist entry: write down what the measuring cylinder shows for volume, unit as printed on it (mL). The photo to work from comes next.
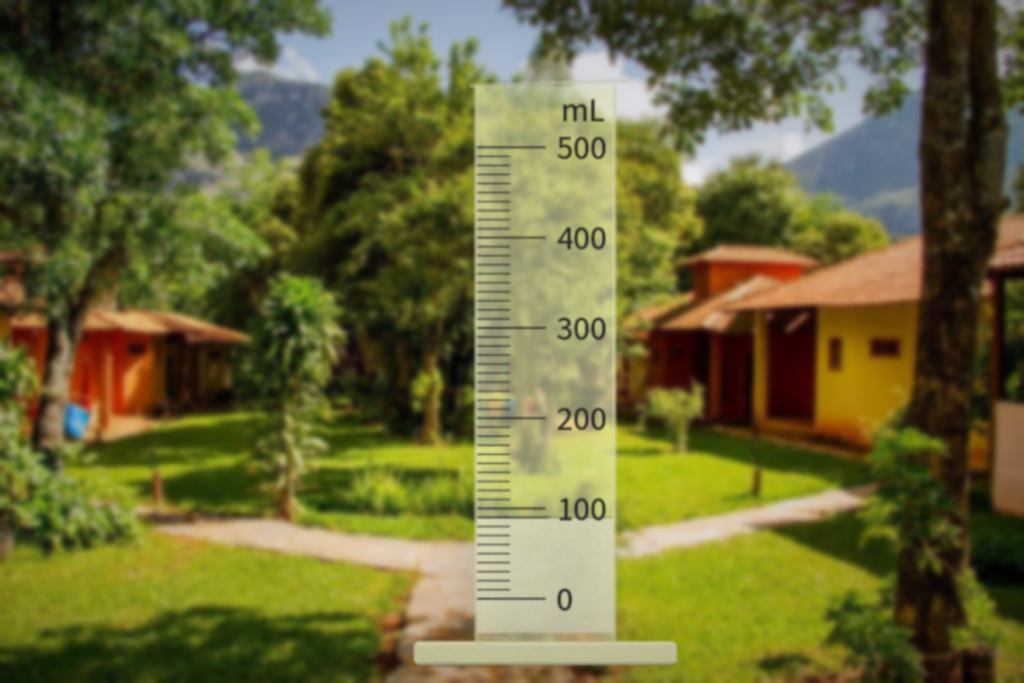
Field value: 90 mL
